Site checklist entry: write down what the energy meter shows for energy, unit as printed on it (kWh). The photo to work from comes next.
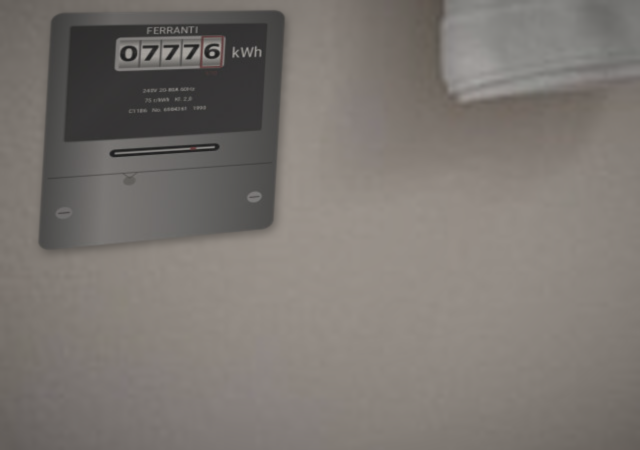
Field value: 777.6 kWh
